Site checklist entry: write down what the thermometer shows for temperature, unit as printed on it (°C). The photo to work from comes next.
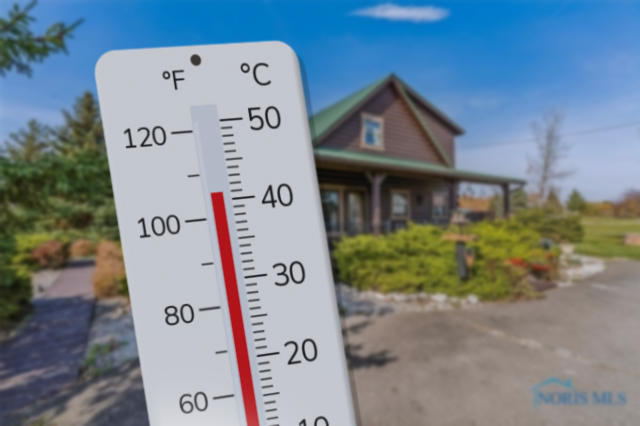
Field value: 41 °C
